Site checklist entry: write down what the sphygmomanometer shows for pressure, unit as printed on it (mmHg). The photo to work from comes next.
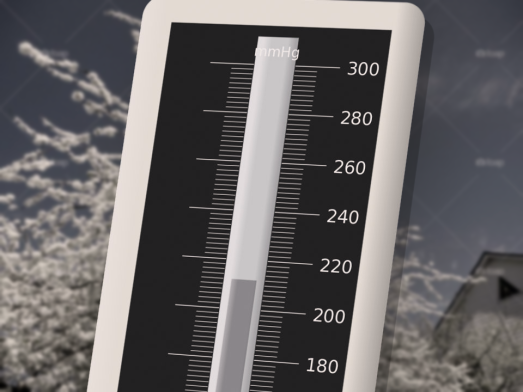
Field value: 212 mmHg
